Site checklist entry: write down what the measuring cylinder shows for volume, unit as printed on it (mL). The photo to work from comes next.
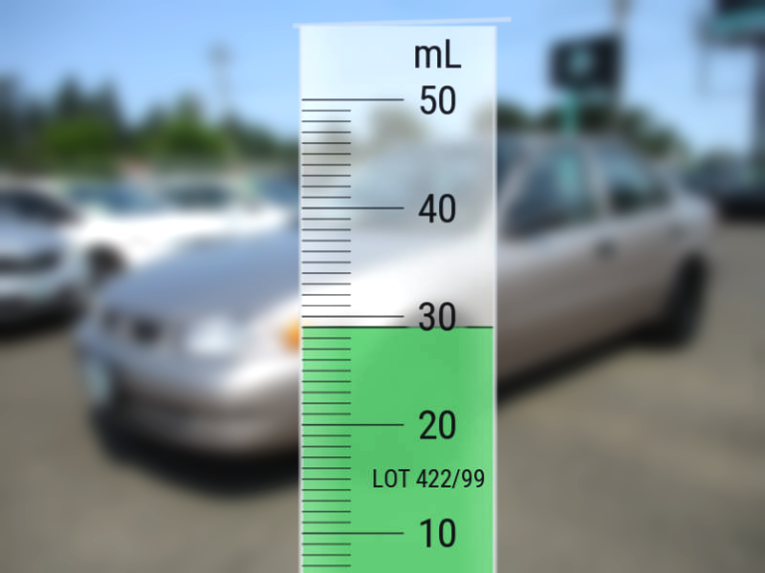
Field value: 29 mL
